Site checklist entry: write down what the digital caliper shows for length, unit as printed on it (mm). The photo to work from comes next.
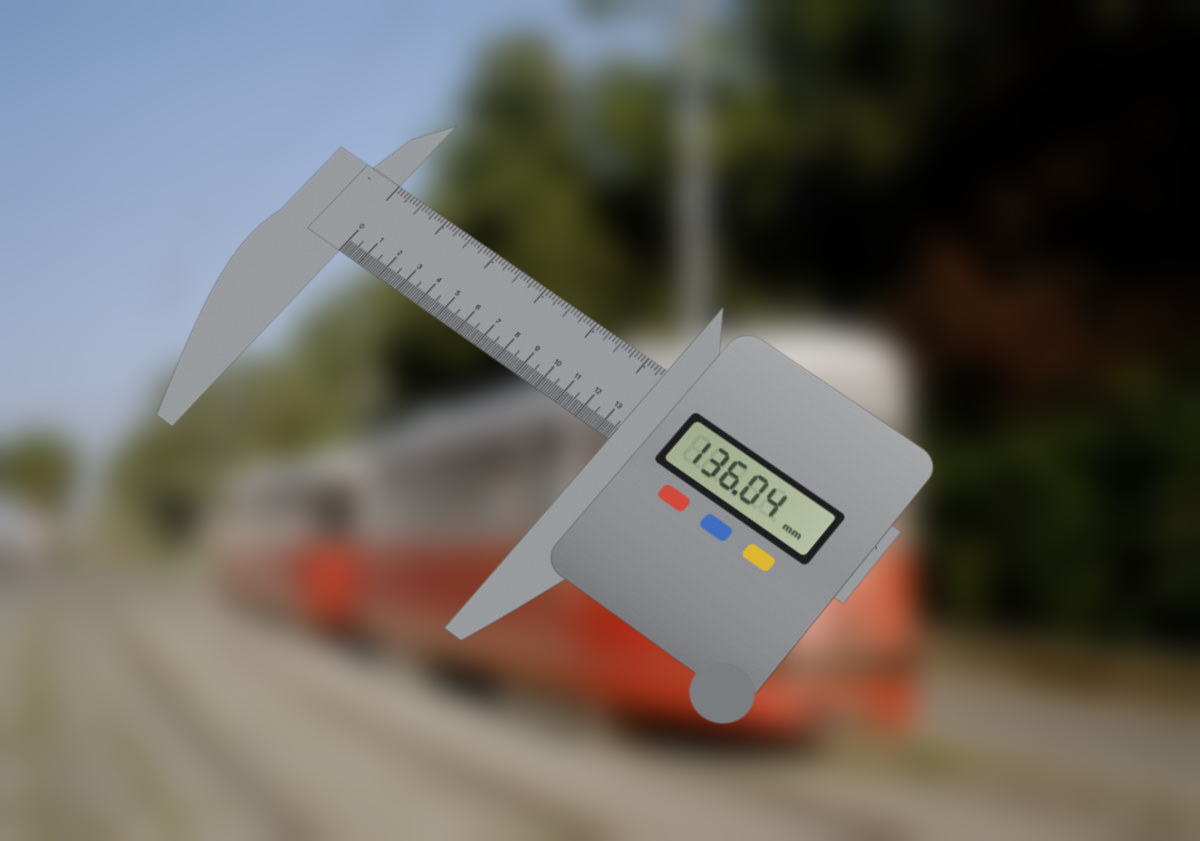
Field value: 136.04 mm
